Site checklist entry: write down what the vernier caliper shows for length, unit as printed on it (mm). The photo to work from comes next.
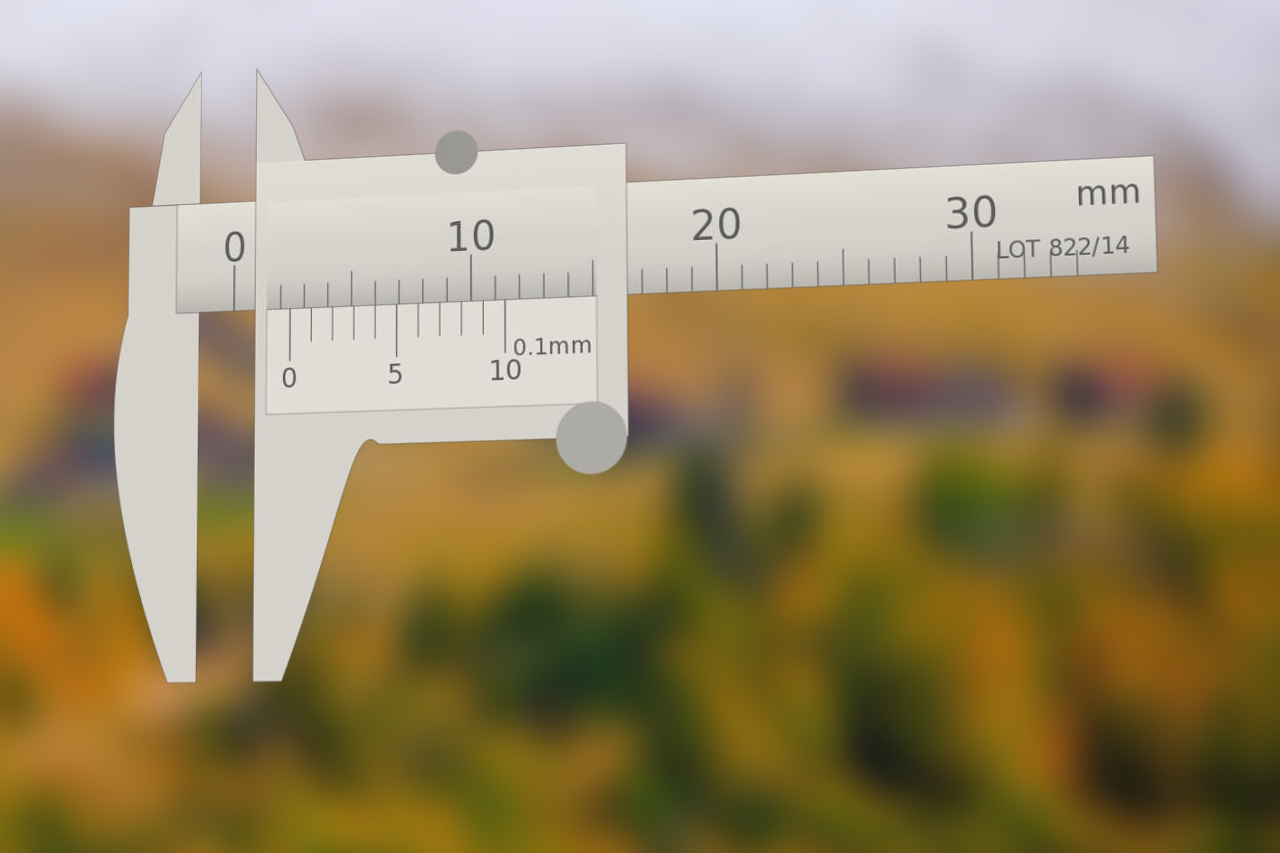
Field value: 2.4 mm
